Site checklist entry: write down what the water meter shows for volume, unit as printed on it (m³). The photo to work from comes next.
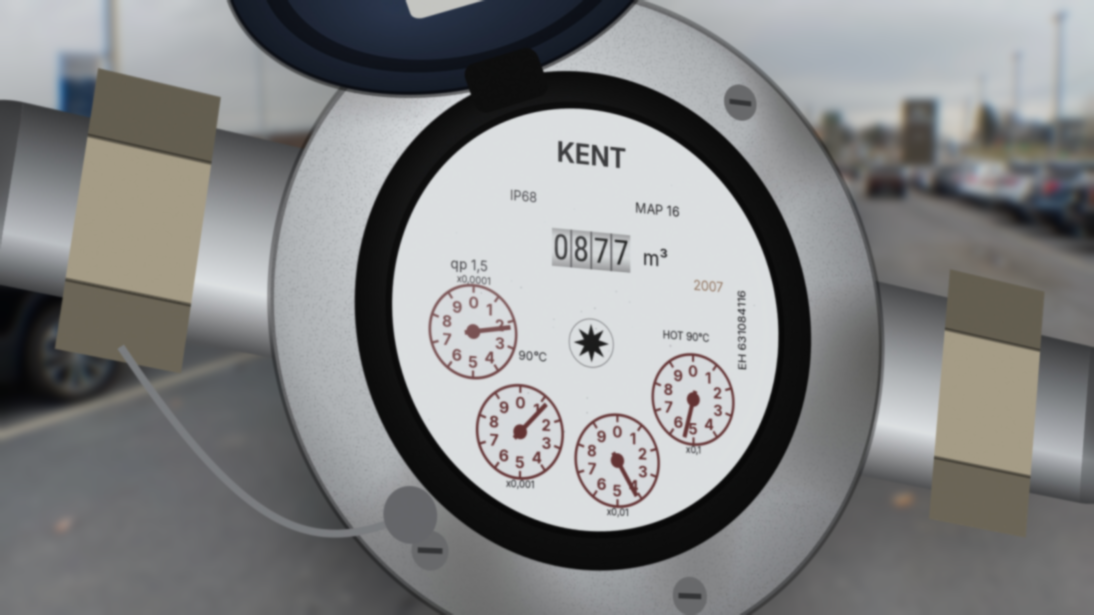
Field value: 877.5412 m³
